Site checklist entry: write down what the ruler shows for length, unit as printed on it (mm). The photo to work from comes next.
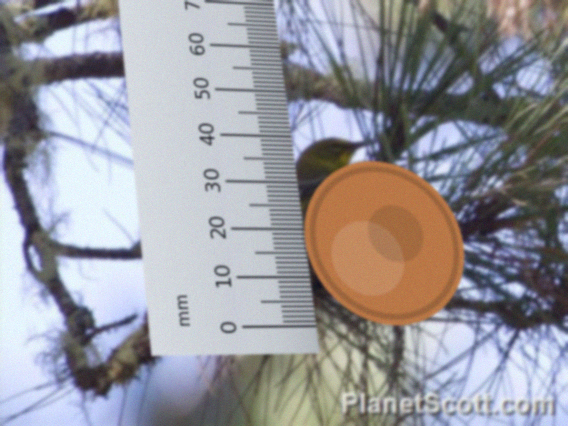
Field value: 35 mm
